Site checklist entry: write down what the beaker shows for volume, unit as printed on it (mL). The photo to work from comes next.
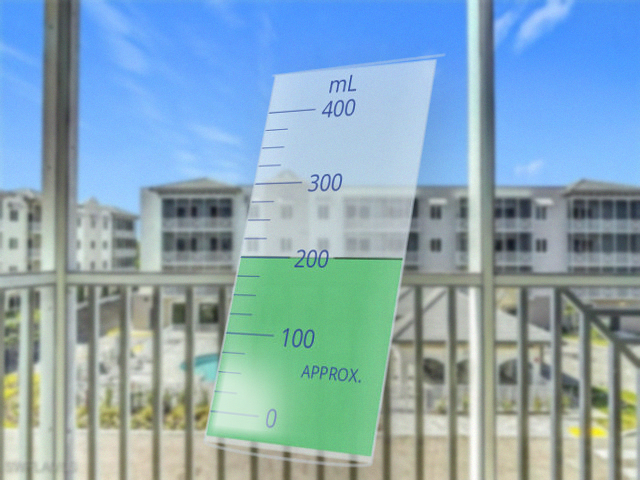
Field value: 200 mL
